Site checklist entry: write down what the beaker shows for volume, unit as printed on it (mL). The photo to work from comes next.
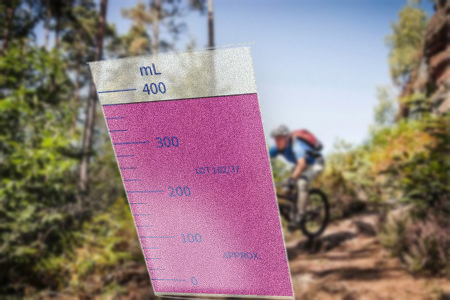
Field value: 375 mL
